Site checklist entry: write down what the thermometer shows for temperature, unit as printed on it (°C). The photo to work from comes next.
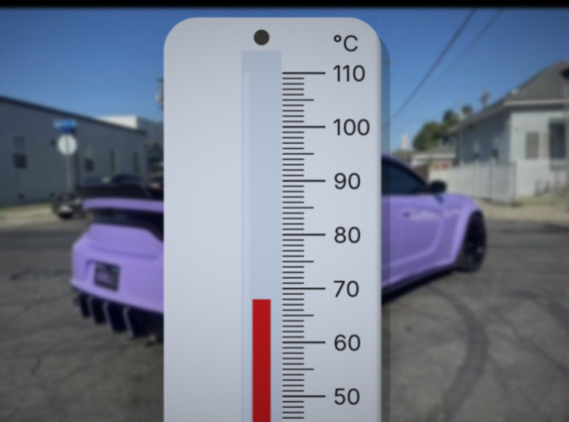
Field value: 68 °C
